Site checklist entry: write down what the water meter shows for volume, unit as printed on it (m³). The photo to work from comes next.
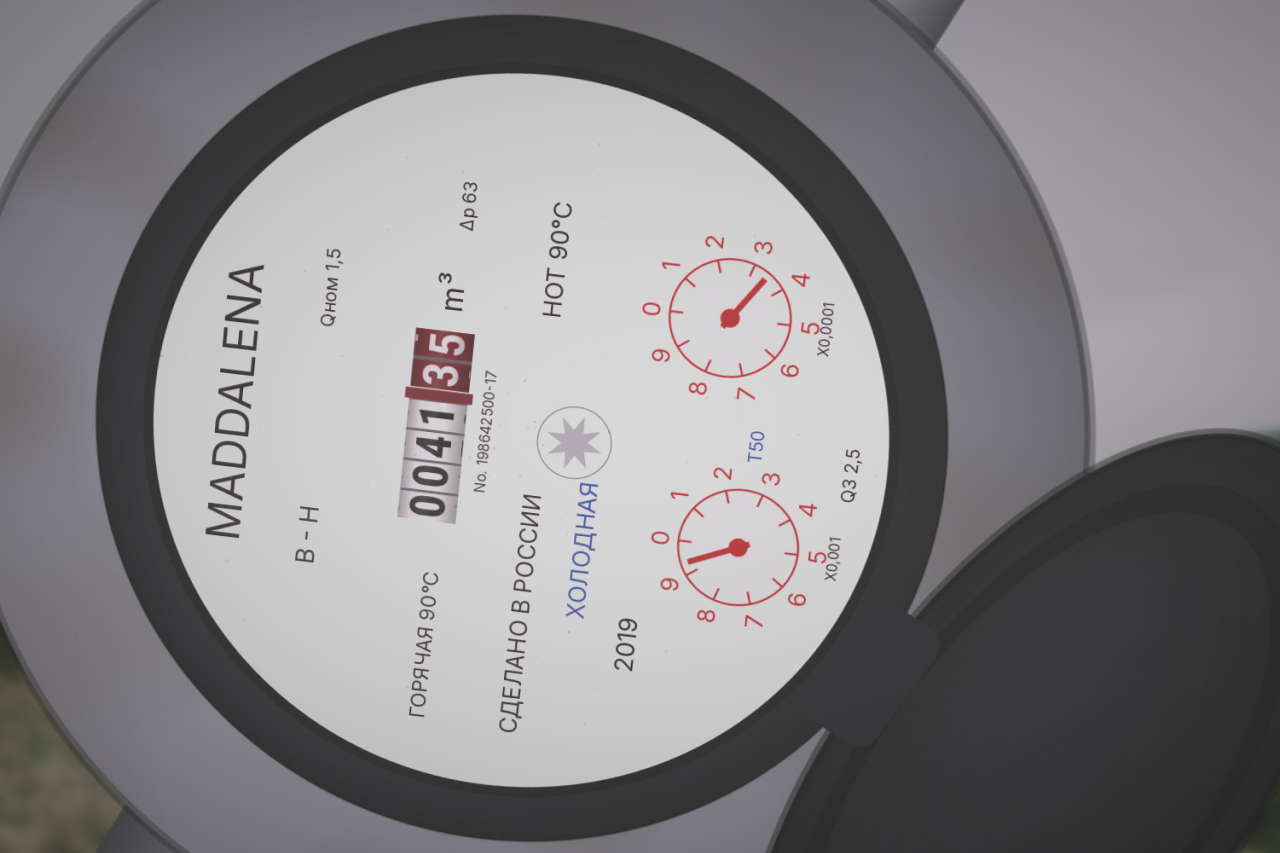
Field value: 41.3493 m³
